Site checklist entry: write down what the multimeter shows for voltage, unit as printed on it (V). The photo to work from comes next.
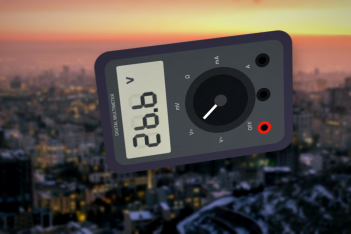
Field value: 26.6 V
